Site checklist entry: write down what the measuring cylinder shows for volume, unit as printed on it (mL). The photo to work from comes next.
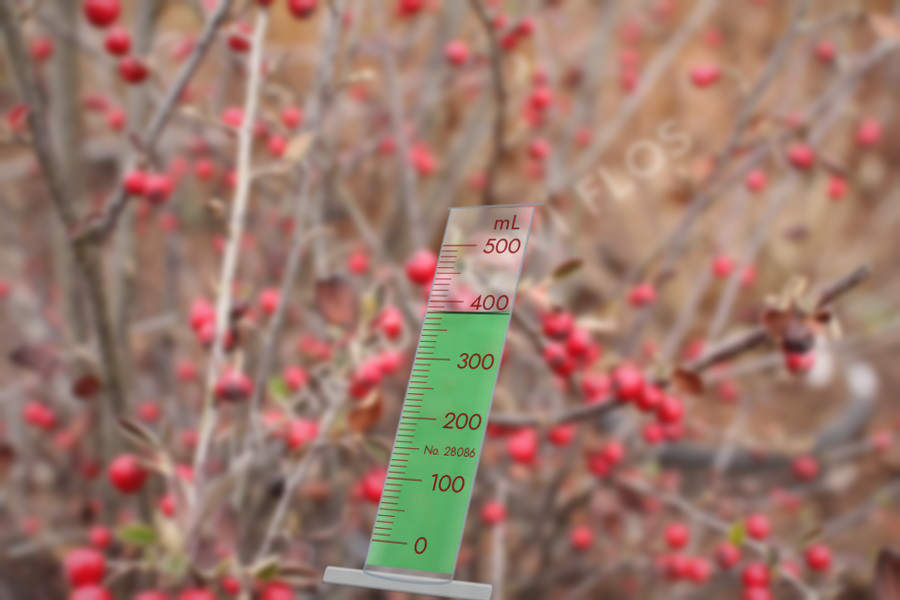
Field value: 380 mL
